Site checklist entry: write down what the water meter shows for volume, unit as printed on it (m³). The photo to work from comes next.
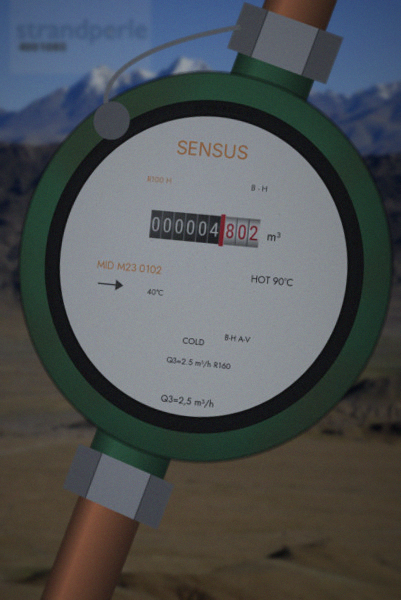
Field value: 4.802 m³
